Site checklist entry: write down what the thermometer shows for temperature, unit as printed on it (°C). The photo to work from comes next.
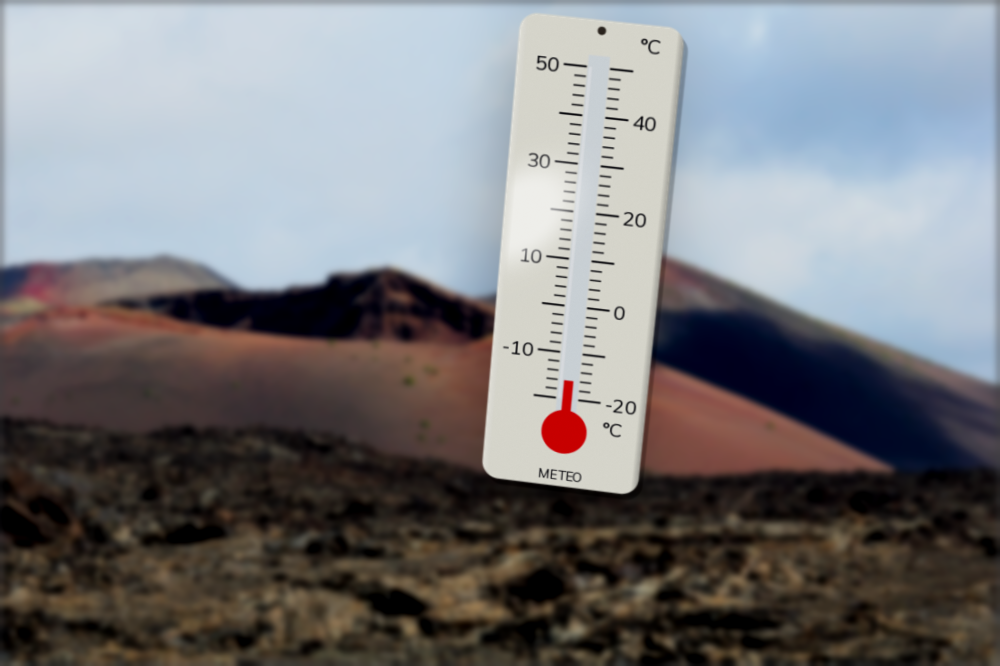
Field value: -16 °C
